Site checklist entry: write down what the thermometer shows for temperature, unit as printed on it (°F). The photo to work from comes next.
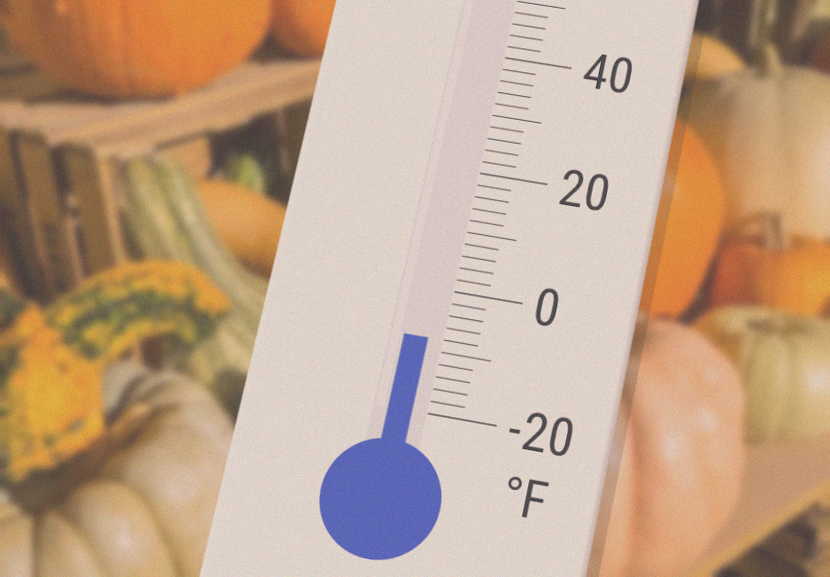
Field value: -8 °F
